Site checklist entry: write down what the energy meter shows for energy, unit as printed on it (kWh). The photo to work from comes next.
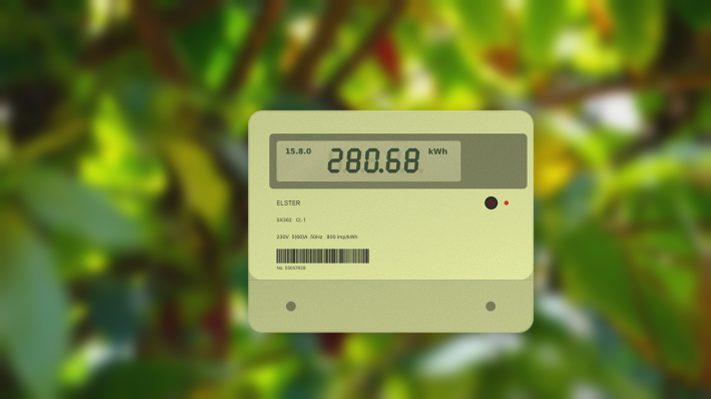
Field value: 280.68 kWh
